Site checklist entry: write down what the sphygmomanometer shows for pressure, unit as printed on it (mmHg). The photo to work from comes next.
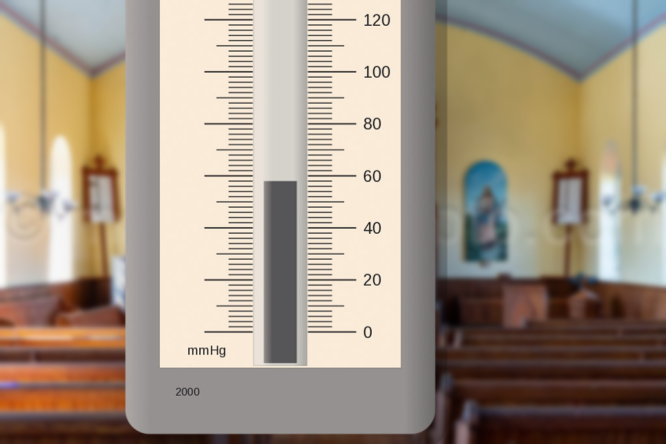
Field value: 58 mmHg
